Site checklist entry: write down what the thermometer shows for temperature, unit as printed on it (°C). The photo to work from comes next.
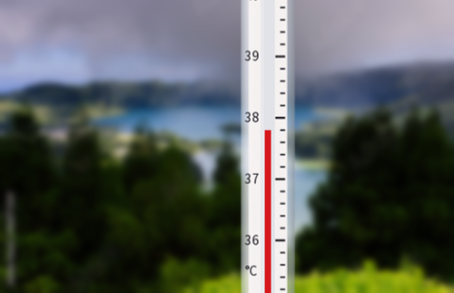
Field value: 37.8 °C
